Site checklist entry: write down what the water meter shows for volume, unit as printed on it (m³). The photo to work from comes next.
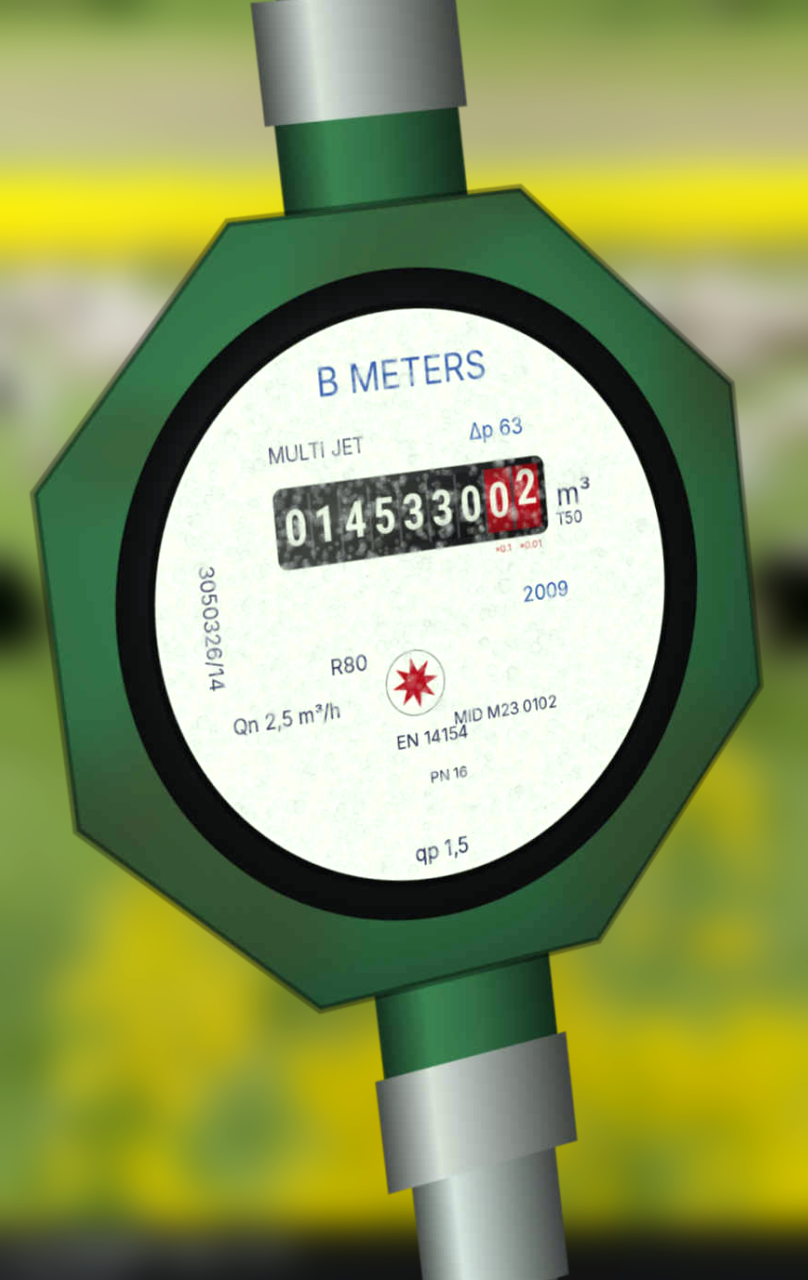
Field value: 145330.02 m³
